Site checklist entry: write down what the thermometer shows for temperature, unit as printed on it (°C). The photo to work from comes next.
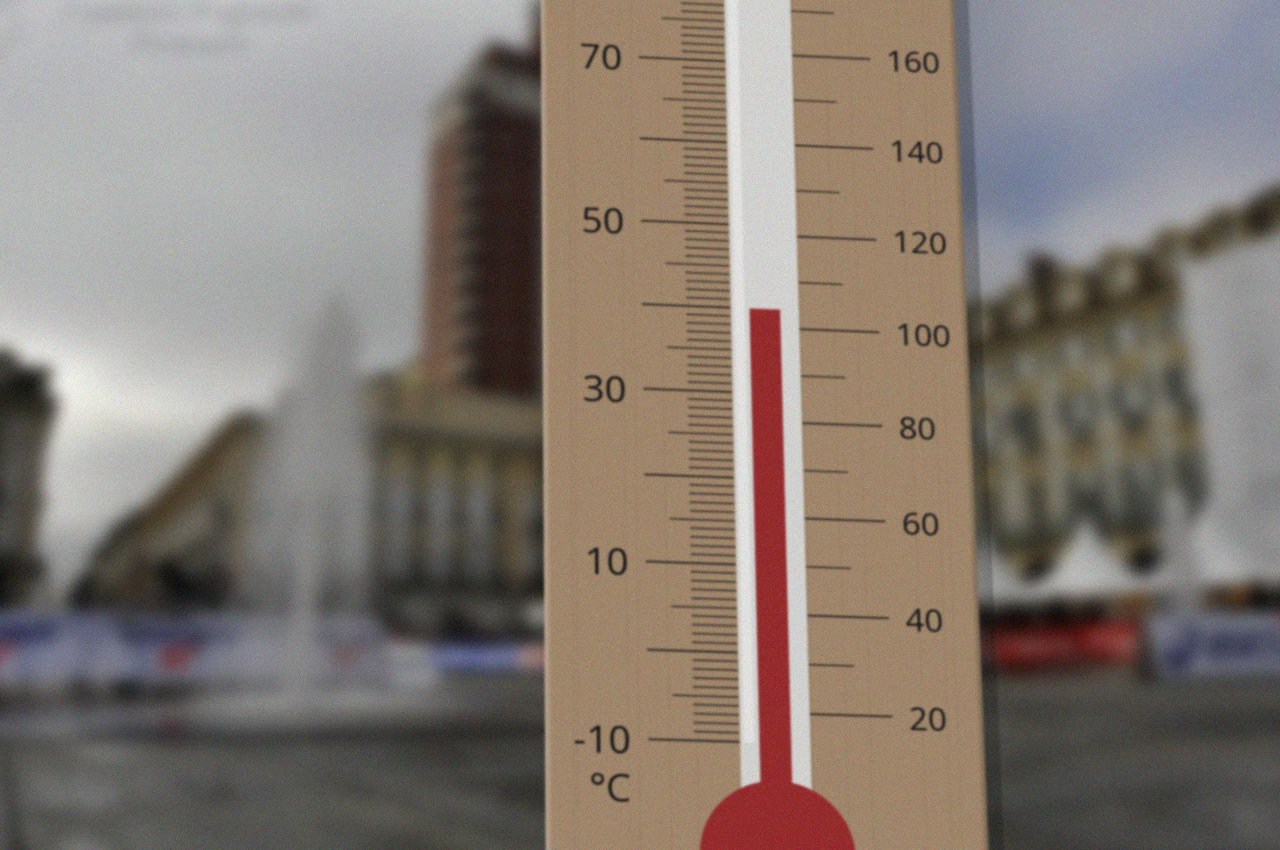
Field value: 40 °C
